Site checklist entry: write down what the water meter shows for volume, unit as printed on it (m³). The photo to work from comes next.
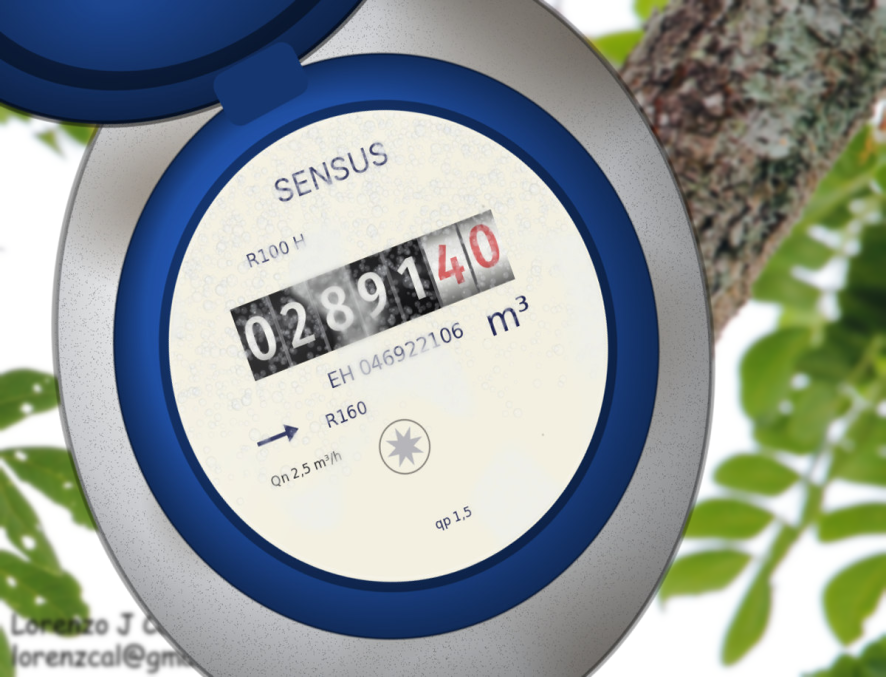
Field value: 2891.40 m³
